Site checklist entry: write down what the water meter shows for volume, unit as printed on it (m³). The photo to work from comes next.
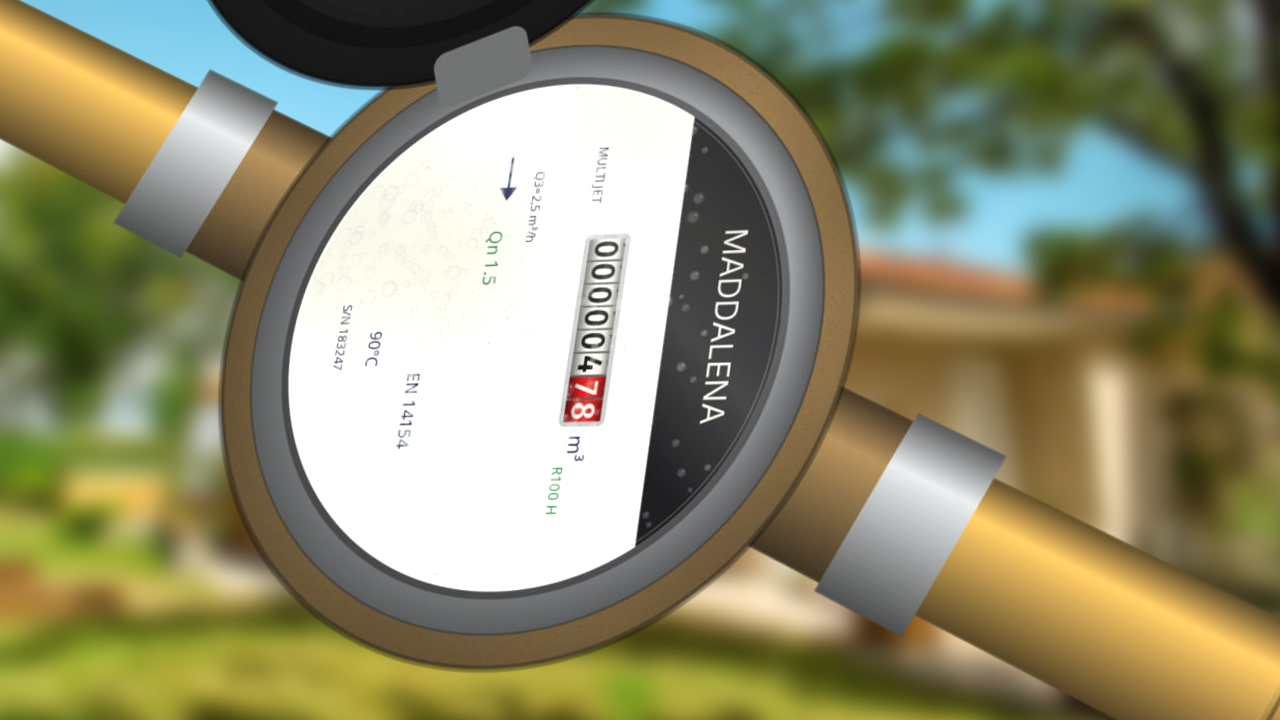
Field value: 4.78 m³
